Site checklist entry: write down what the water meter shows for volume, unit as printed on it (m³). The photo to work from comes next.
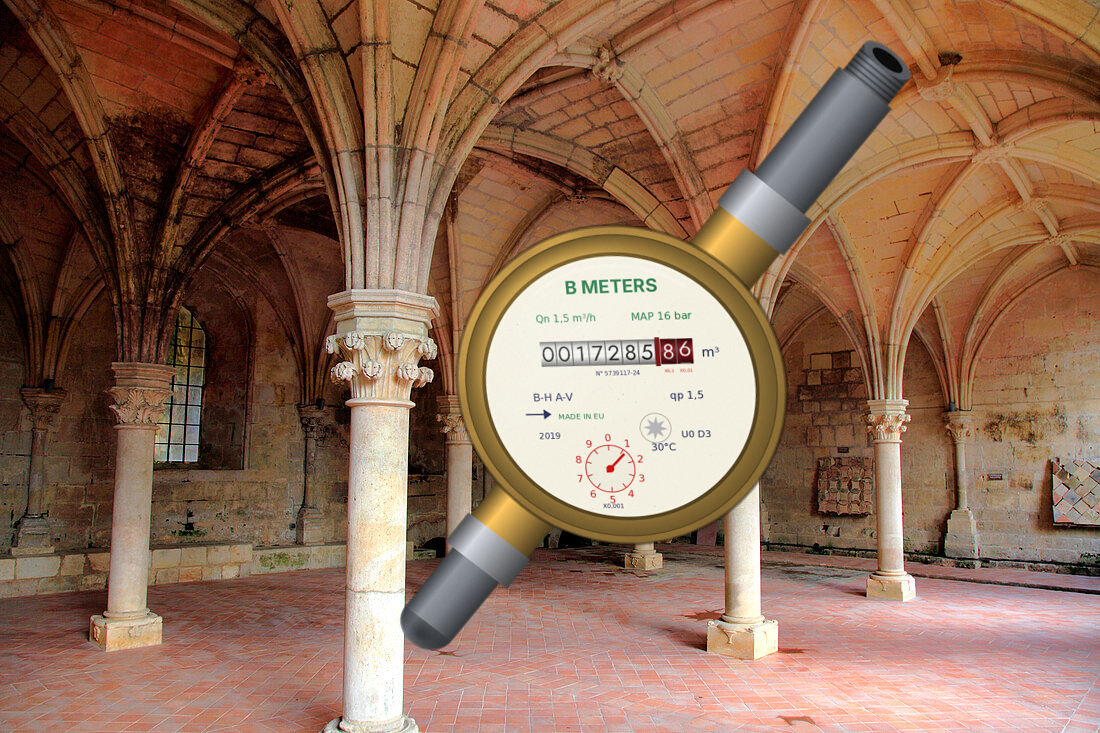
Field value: 17285.861 m³
